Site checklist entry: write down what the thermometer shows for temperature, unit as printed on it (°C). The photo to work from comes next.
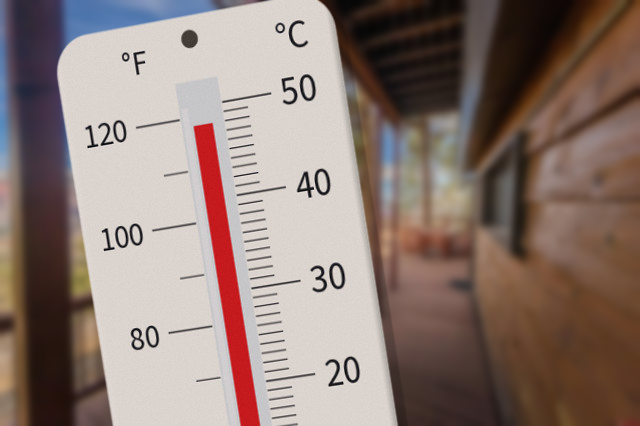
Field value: 48 °C
